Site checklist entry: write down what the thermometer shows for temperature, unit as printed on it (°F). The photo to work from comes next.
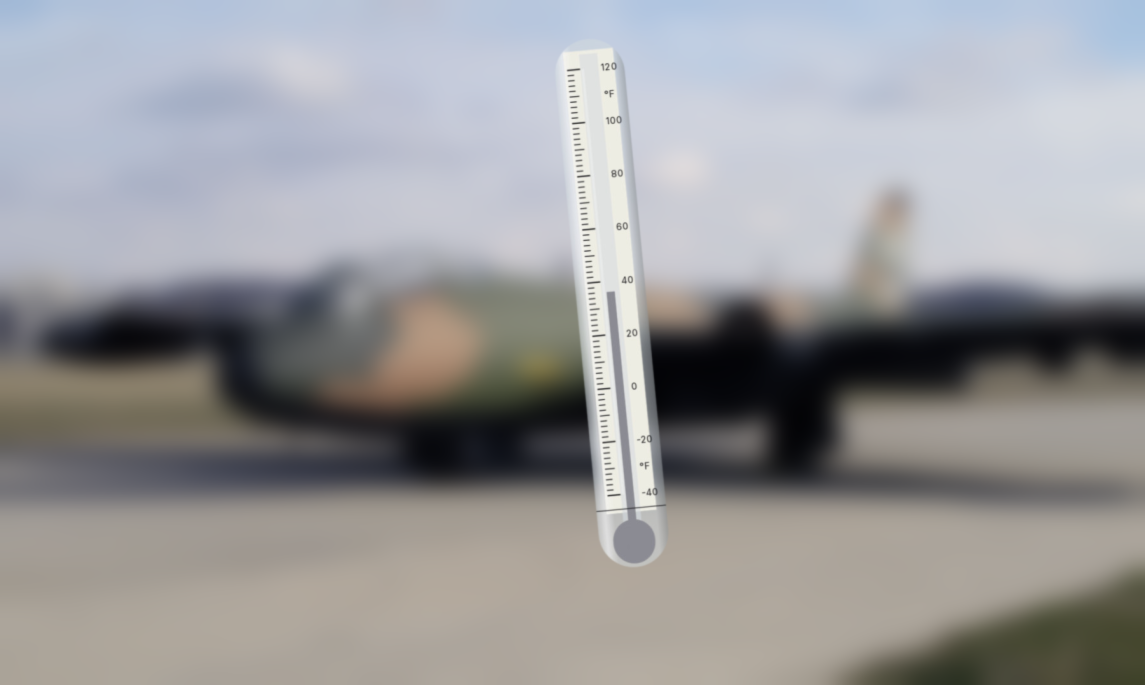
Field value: 36 °F
